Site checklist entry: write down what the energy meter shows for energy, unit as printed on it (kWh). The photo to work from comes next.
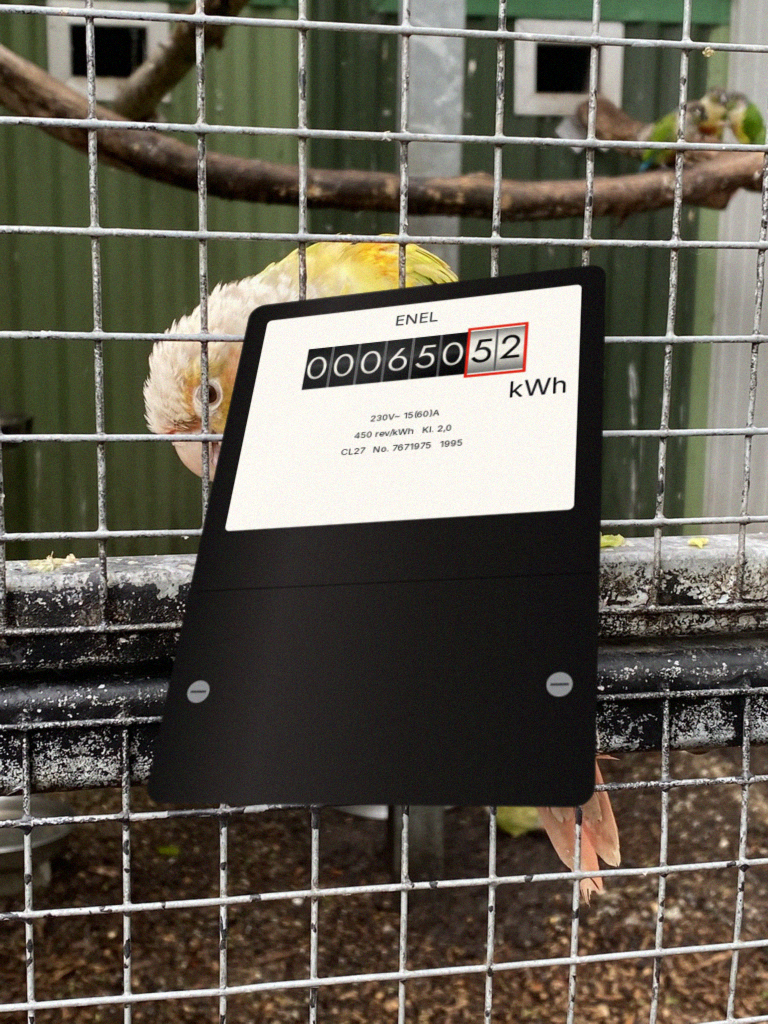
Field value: 650.52 kWh
